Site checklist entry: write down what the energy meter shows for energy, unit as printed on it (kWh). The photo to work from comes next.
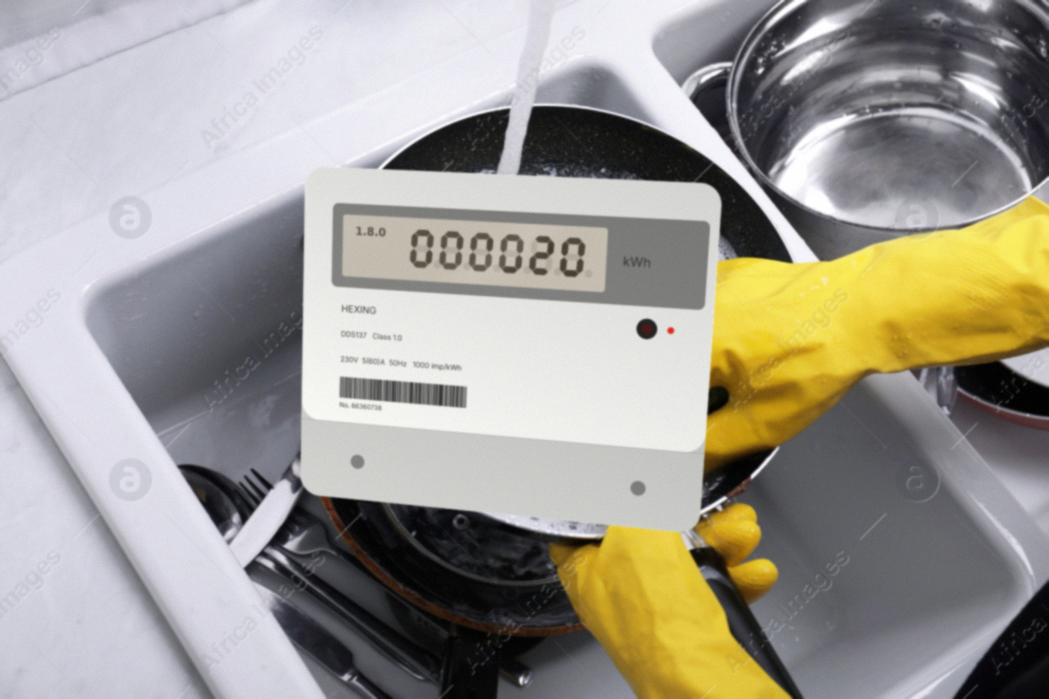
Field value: 20 kWh
